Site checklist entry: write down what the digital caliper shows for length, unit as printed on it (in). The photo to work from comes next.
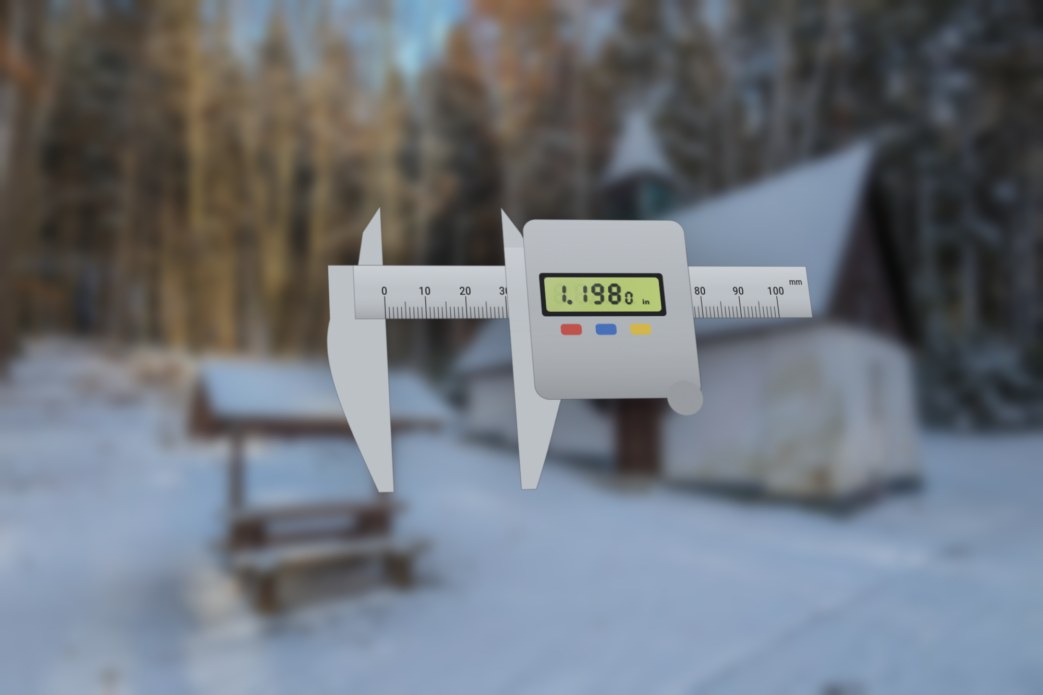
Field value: 1.1980 in
